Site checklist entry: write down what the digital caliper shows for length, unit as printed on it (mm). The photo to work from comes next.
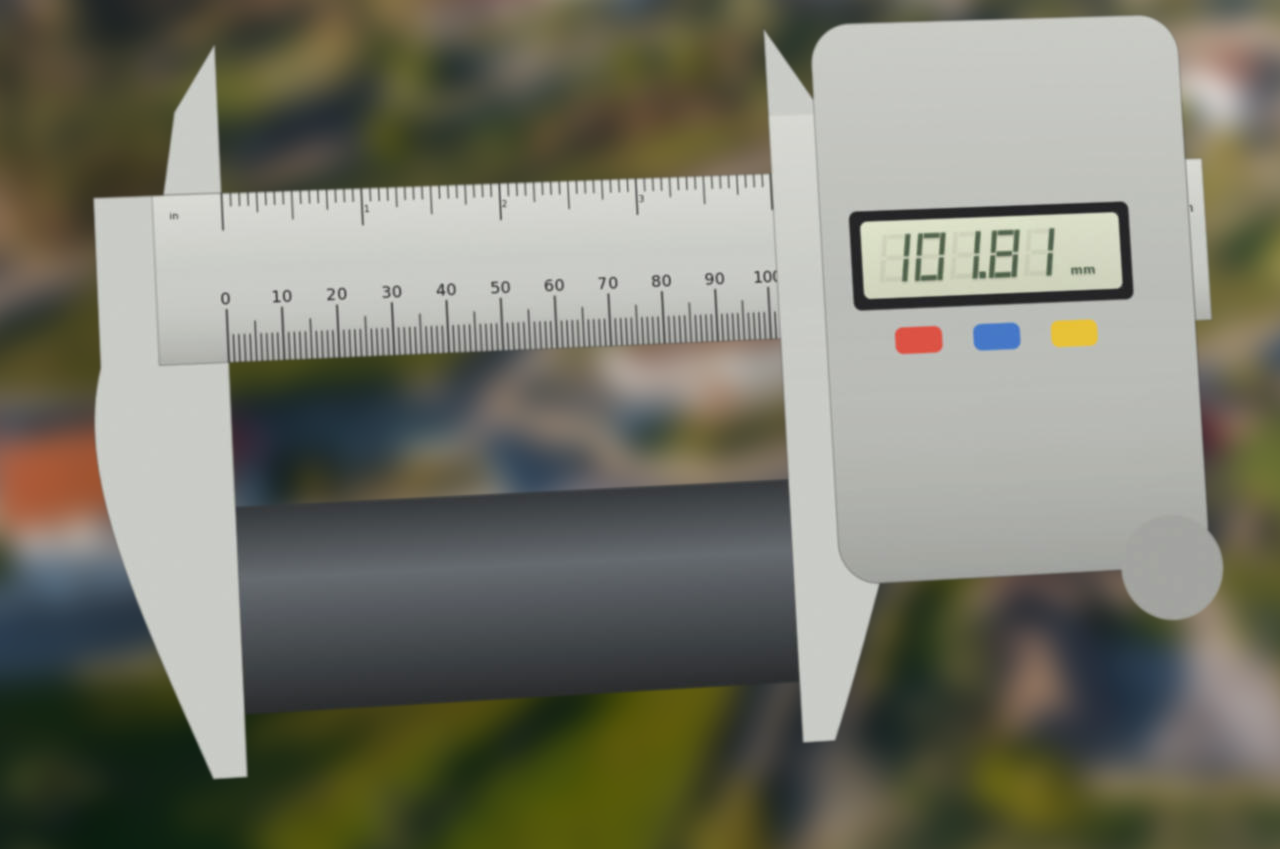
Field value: 101.81 mm
